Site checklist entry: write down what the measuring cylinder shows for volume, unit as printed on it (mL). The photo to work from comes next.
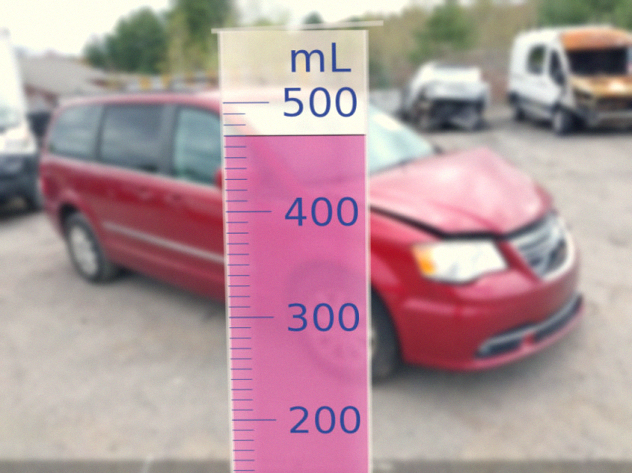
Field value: 470 mL
